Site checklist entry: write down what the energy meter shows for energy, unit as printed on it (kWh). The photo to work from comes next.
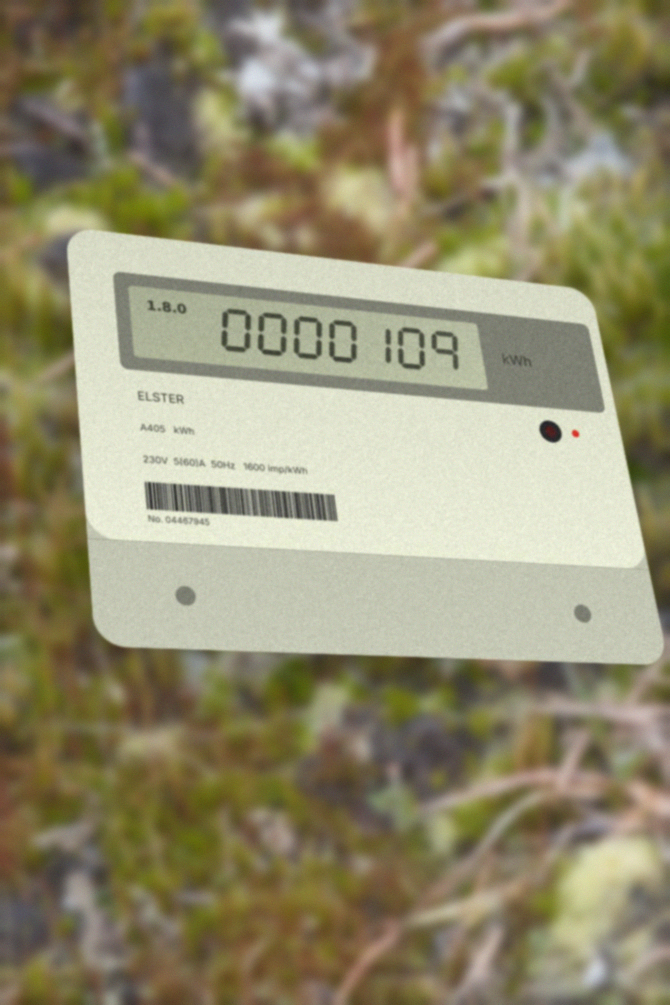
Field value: 109 kWh
